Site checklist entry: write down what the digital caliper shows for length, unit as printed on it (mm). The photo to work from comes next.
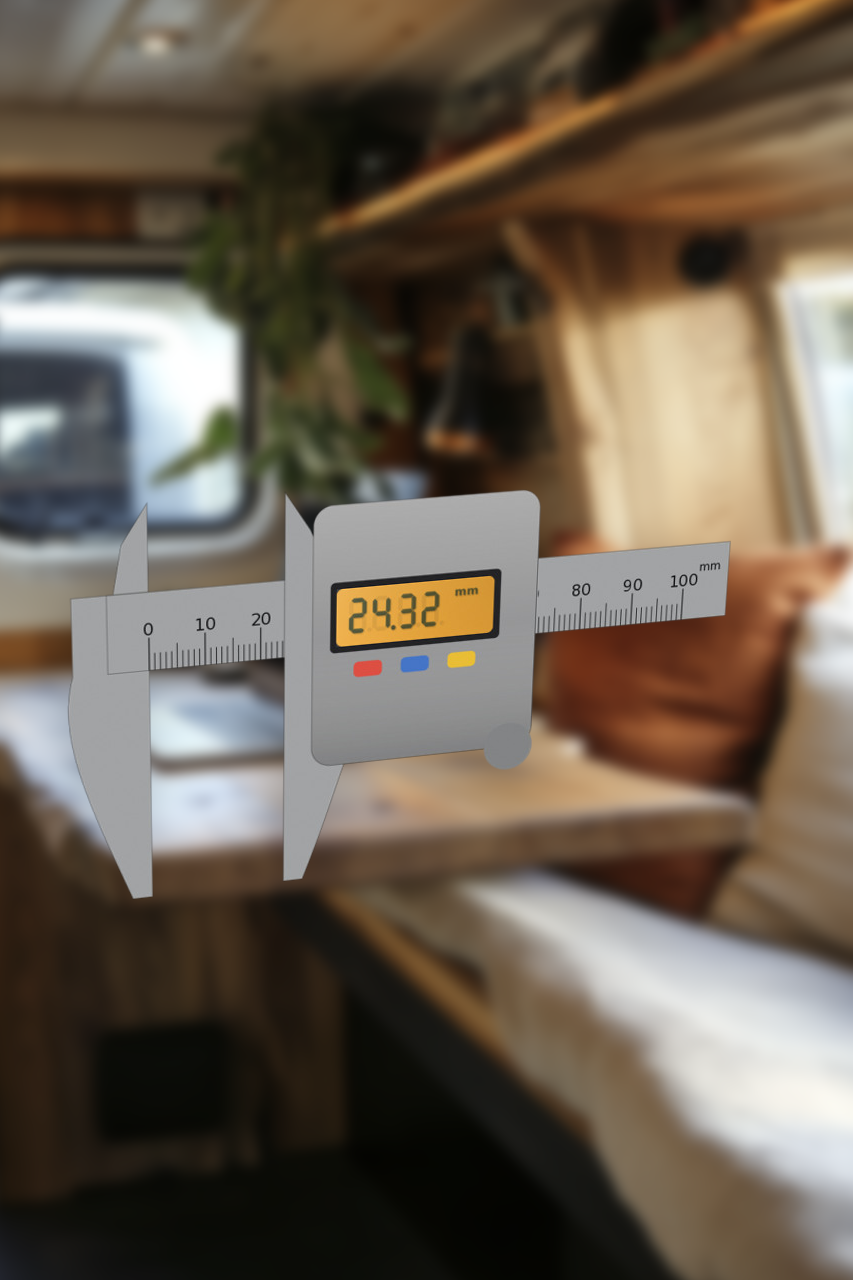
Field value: 24.32 mm
